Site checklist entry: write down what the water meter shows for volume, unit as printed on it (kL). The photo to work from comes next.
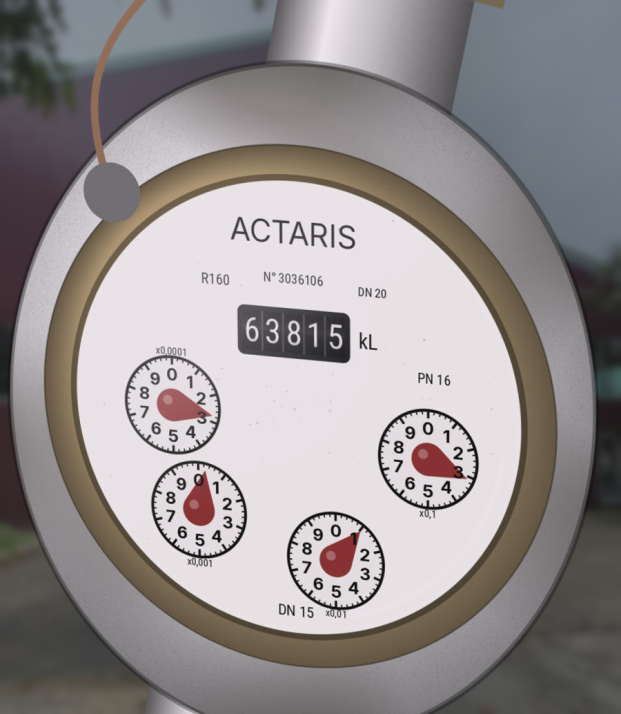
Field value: 63815.3102 kL
